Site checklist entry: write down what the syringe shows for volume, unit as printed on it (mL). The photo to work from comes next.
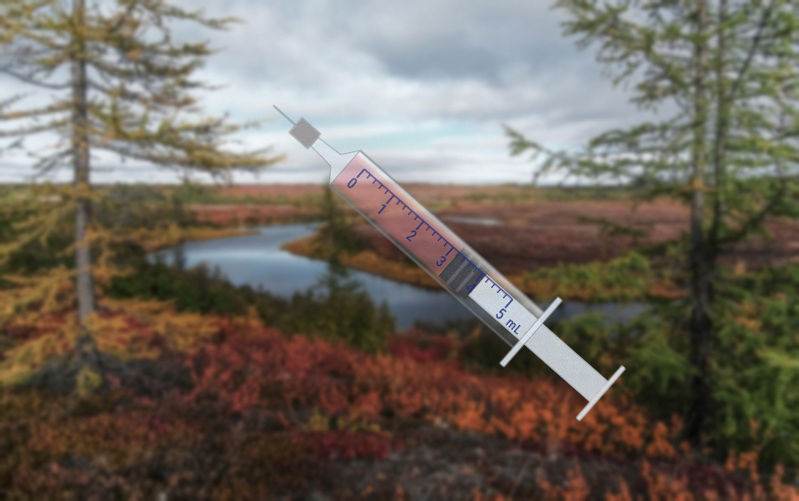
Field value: 3.2 mL
